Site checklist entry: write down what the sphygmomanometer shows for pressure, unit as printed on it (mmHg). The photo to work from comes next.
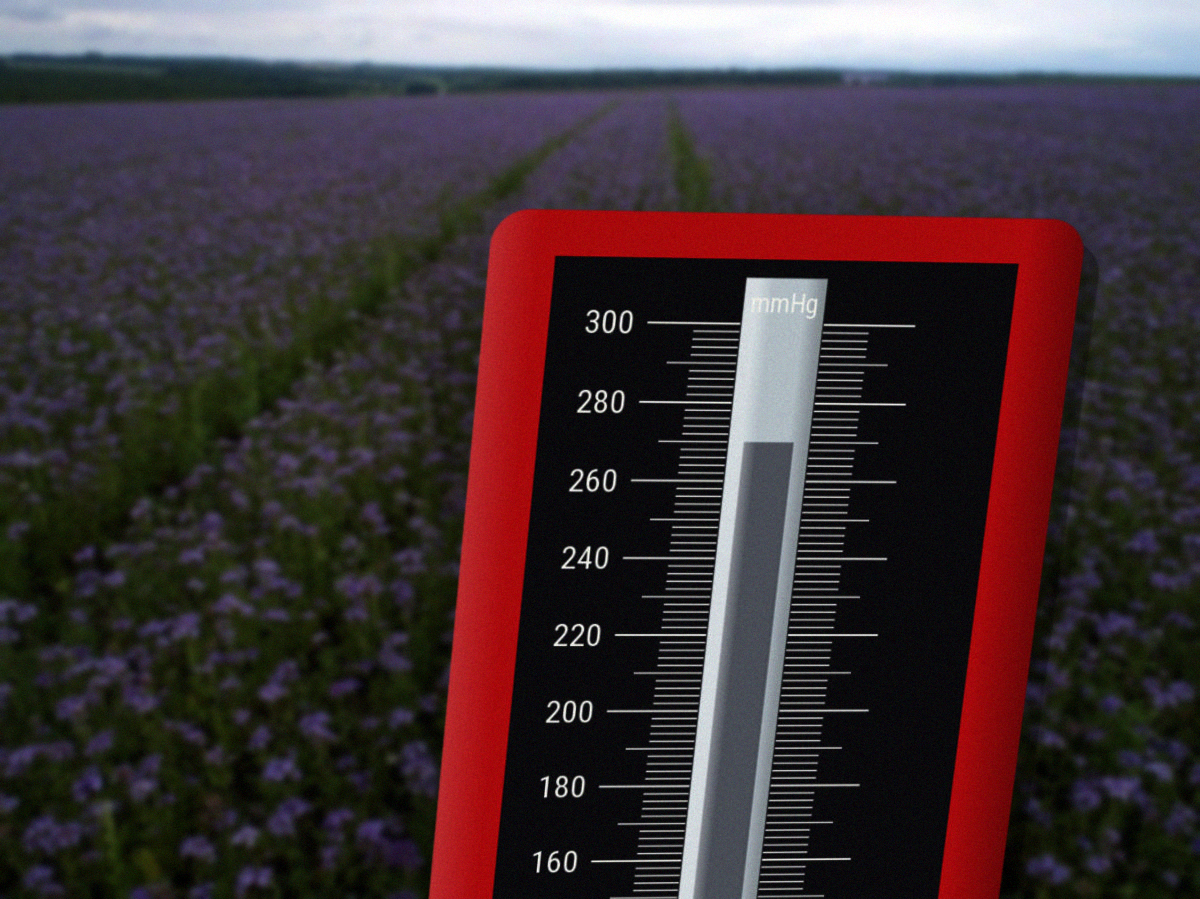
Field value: 270 mmHg
